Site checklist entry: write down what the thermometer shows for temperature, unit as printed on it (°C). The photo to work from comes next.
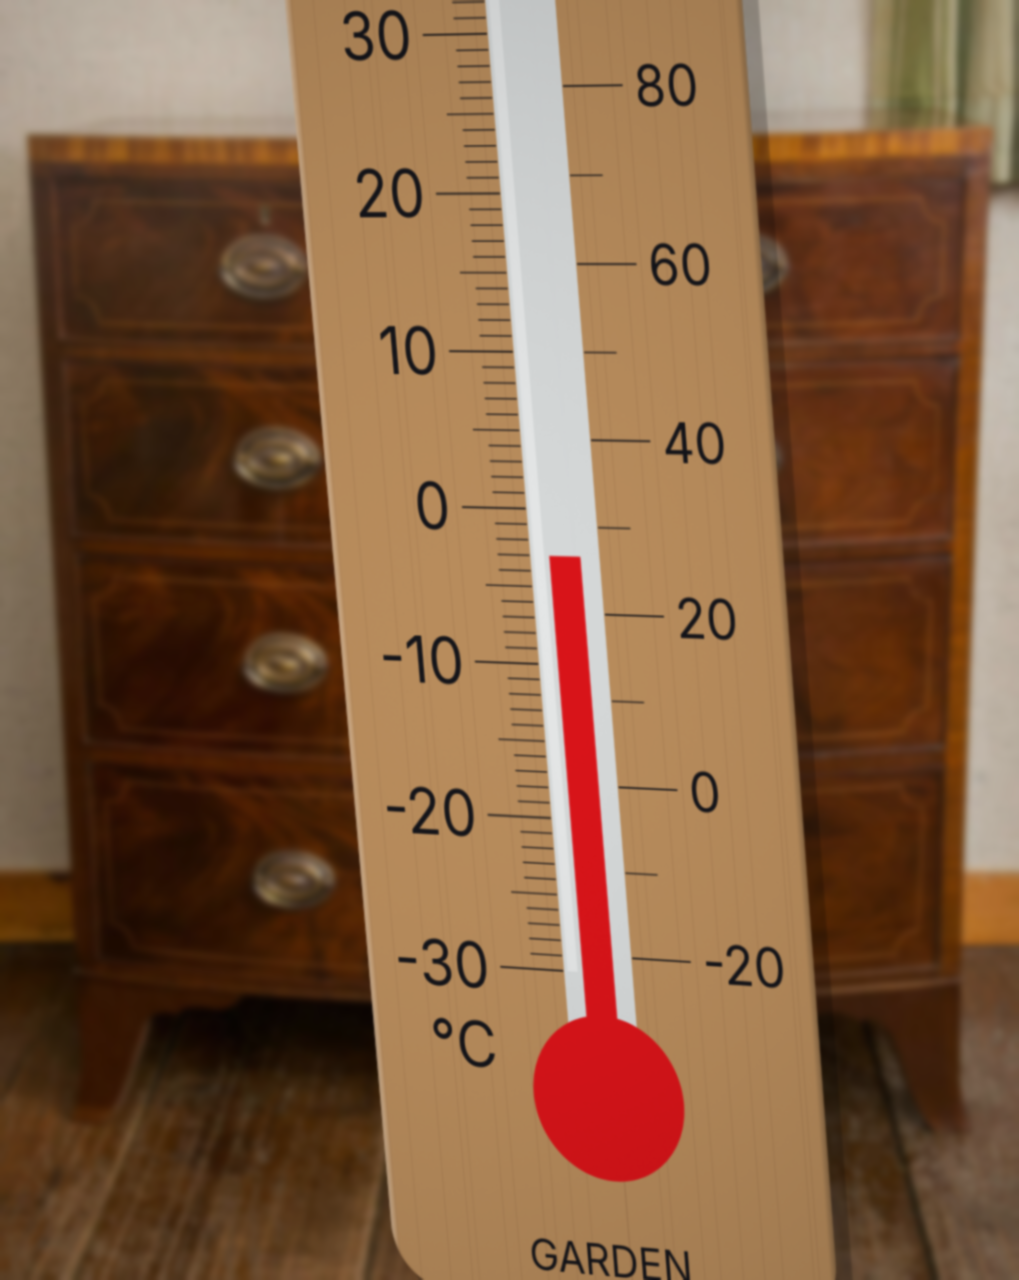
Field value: -3 °C
